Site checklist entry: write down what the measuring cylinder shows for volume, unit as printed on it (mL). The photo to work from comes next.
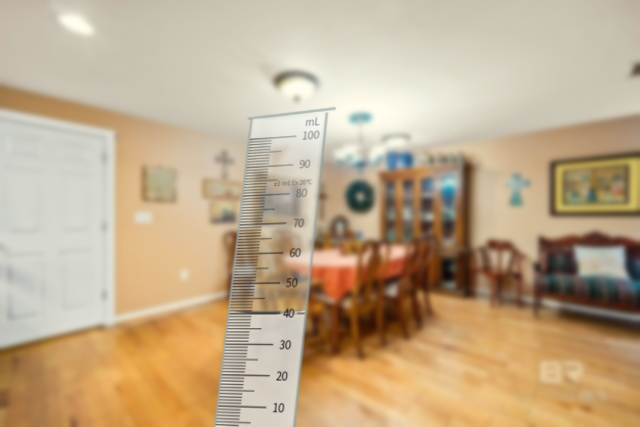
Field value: 40 mL
